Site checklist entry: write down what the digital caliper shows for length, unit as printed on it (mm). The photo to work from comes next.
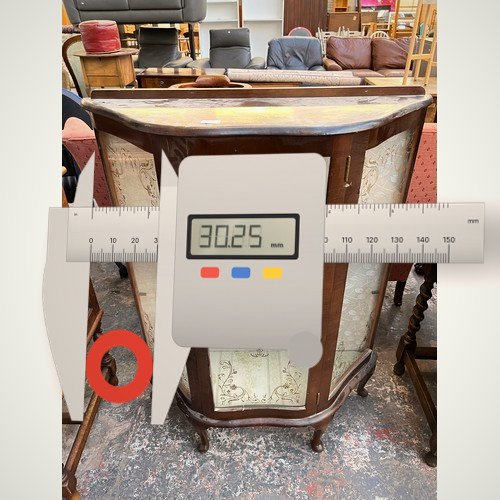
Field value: 30.25 mm
